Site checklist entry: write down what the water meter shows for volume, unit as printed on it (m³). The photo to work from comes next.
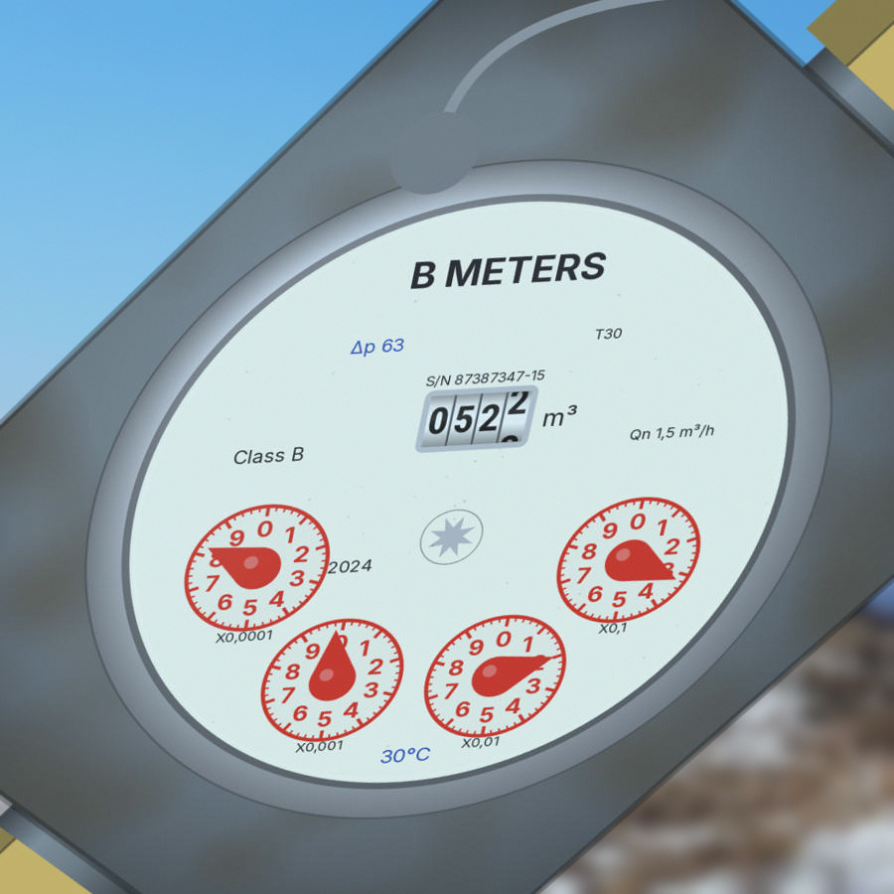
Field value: 522.3198 m³
